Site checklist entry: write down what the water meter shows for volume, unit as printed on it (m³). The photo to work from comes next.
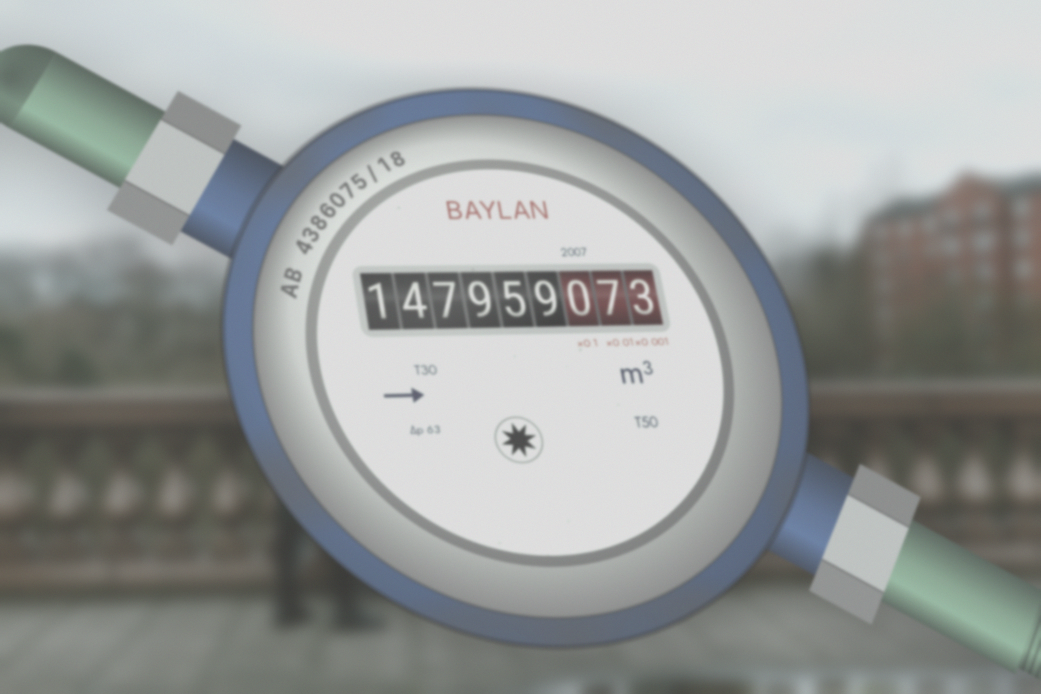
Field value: 147959.073 m³
